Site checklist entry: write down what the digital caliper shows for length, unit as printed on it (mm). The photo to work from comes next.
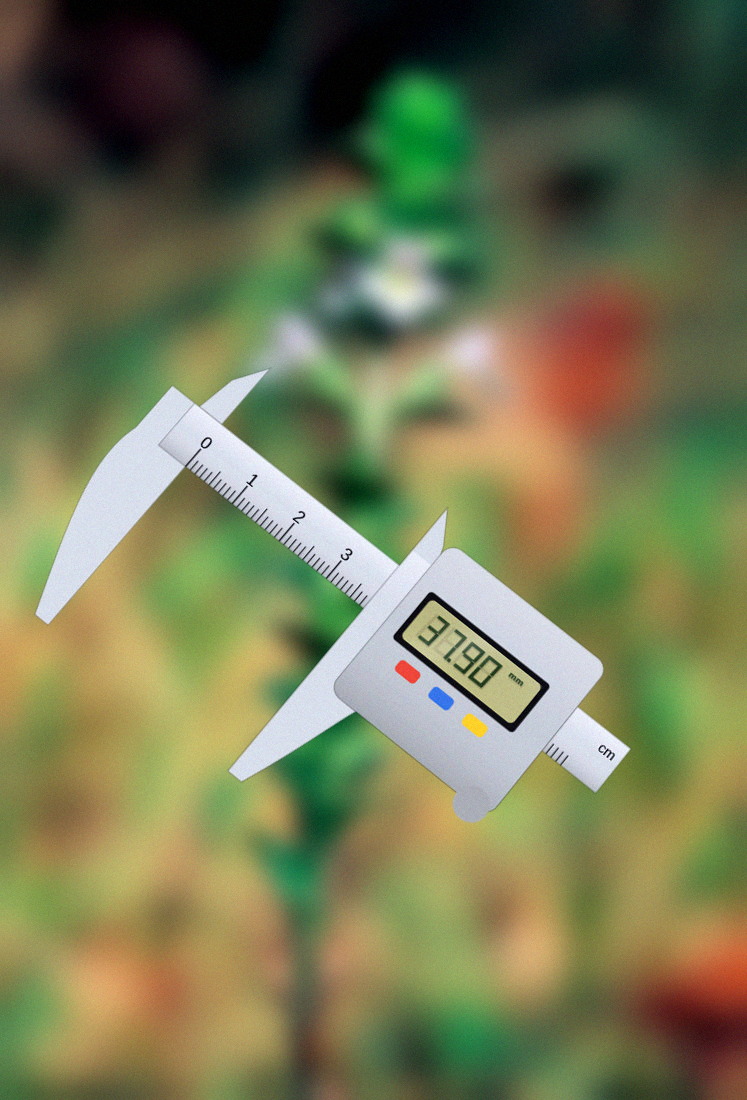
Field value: 37.90 mm
